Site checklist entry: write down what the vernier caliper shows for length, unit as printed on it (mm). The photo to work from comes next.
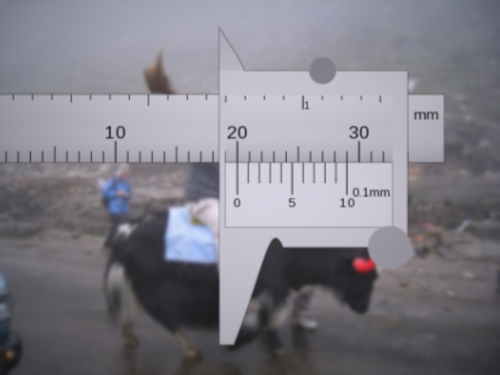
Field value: 20.0 mm
